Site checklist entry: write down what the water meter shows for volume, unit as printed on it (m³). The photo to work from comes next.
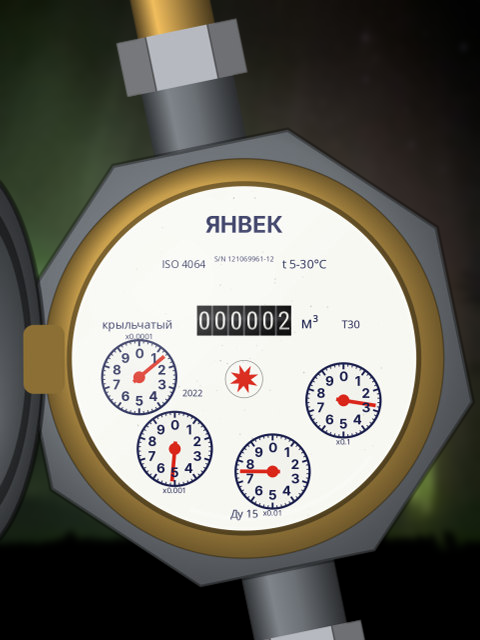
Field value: 2.2751 m³
